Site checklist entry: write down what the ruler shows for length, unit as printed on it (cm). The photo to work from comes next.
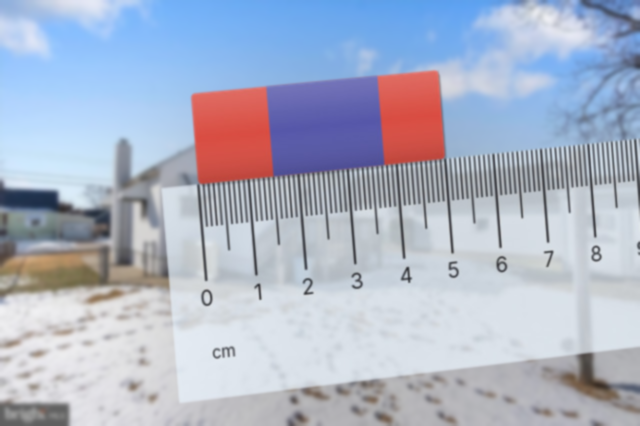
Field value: 5 cm
